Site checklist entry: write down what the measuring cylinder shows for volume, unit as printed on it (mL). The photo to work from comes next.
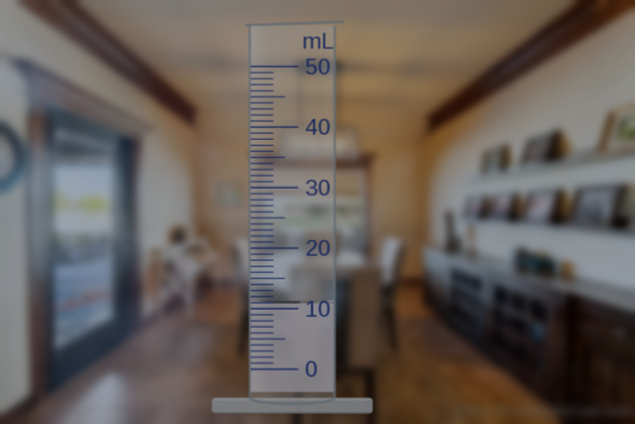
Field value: 11 mL
